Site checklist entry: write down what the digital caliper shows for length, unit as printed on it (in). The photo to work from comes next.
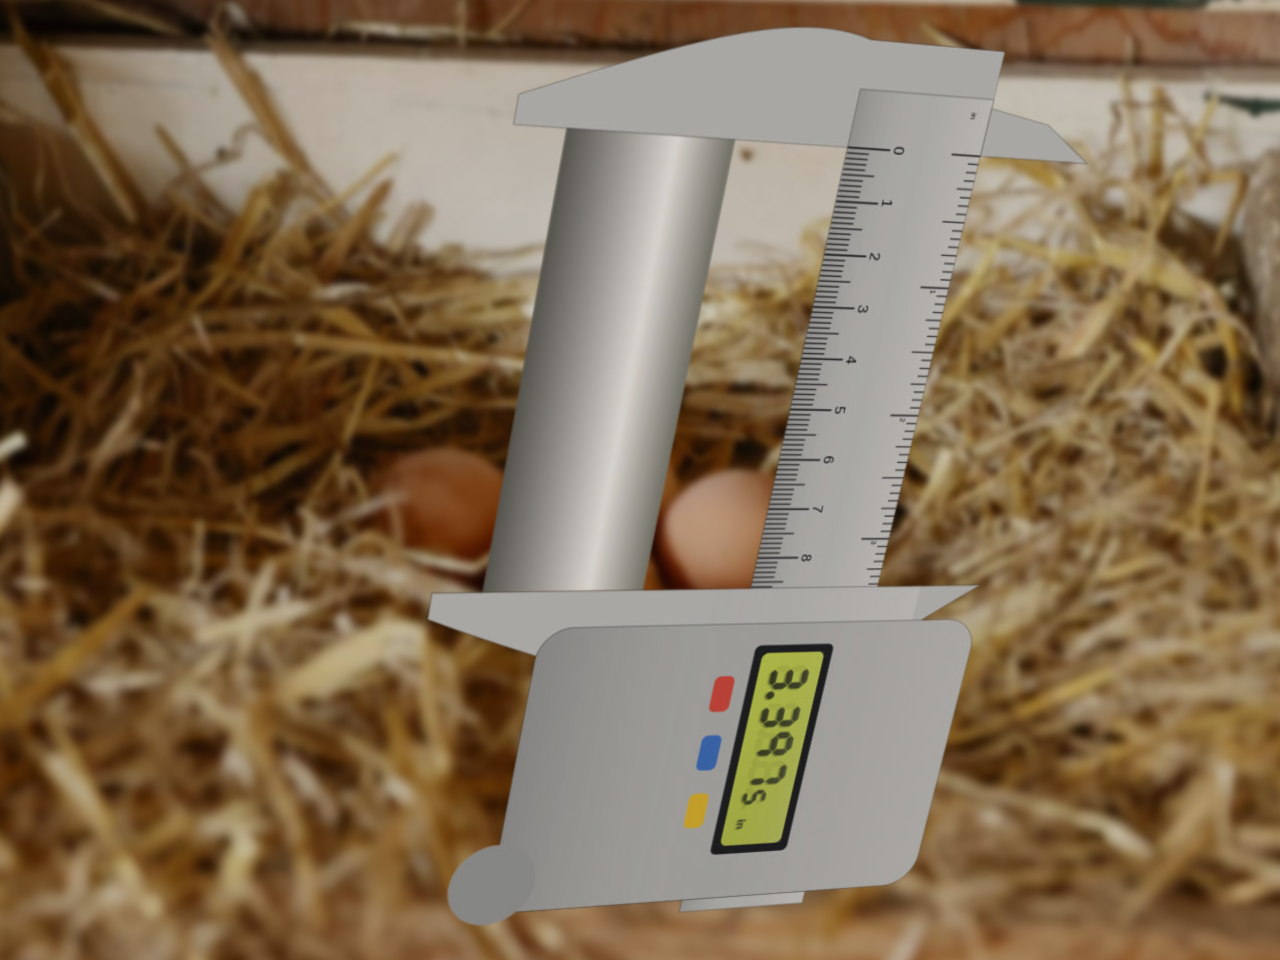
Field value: 3.3975 in
